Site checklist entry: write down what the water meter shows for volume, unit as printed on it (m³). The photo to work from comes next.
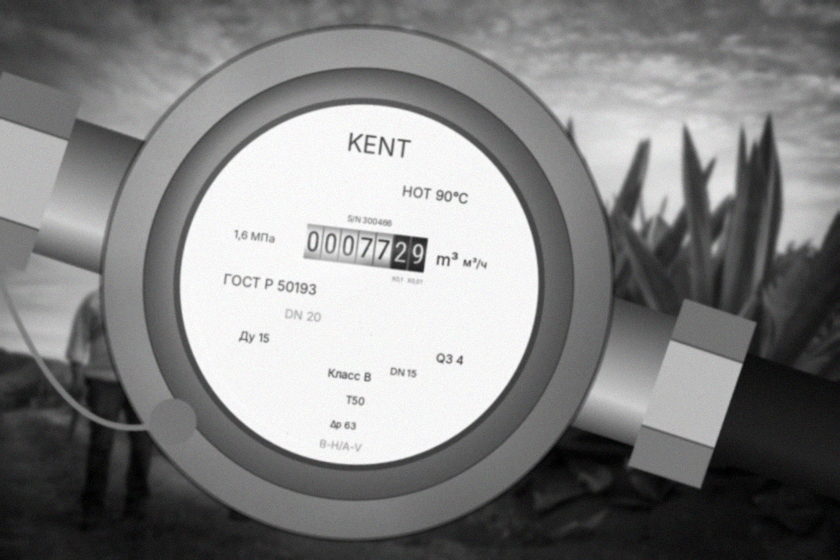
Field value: 77.29 m³
